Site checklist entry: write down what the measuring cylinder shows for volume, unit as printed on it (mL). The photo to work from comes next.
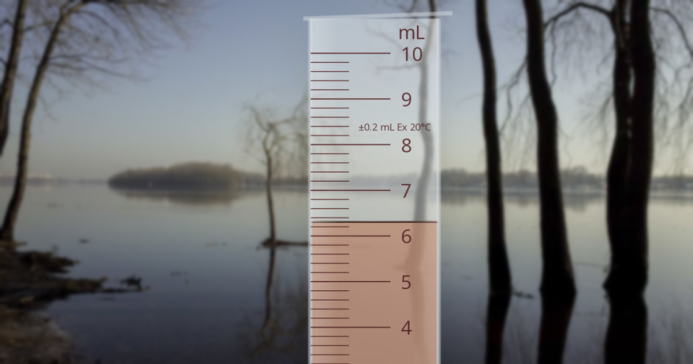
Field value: 6.3 mL
